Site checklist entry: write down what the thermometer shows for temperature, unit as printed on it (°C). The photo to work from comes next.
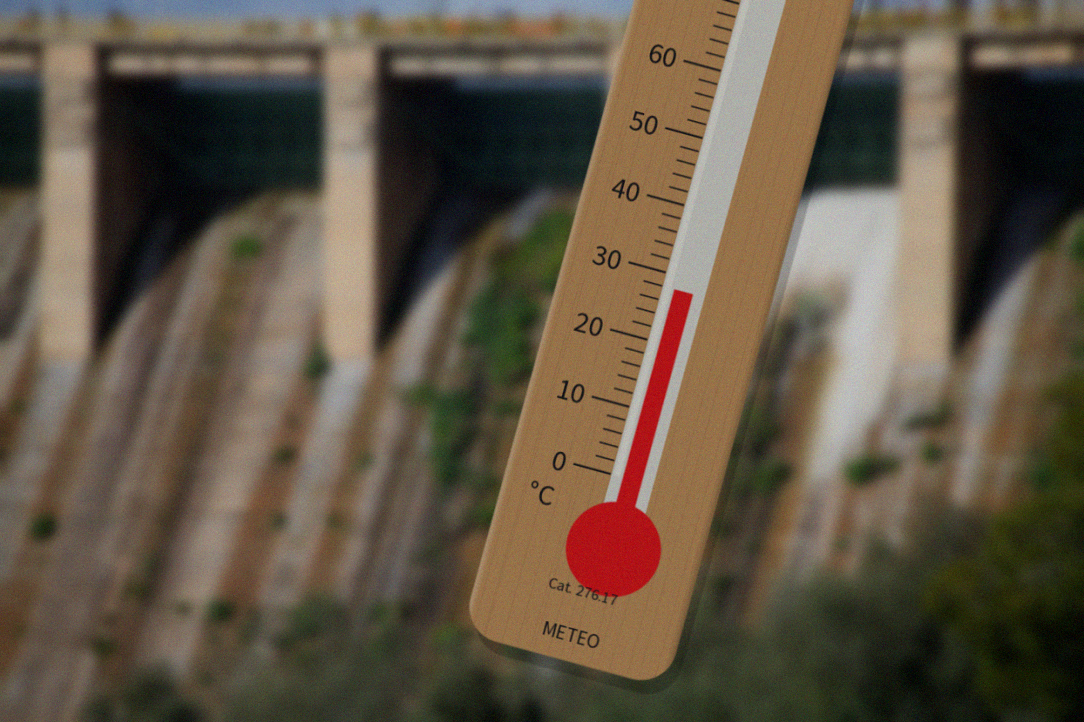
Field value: 28 °C
